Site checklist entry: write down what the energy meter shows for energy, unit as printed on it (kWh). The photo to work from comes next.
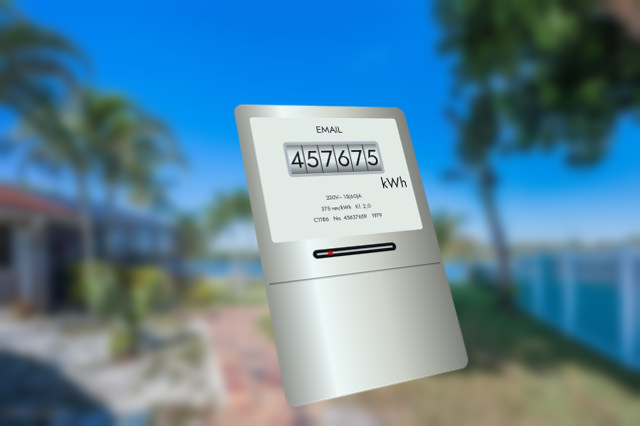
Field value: 457675 kWh
